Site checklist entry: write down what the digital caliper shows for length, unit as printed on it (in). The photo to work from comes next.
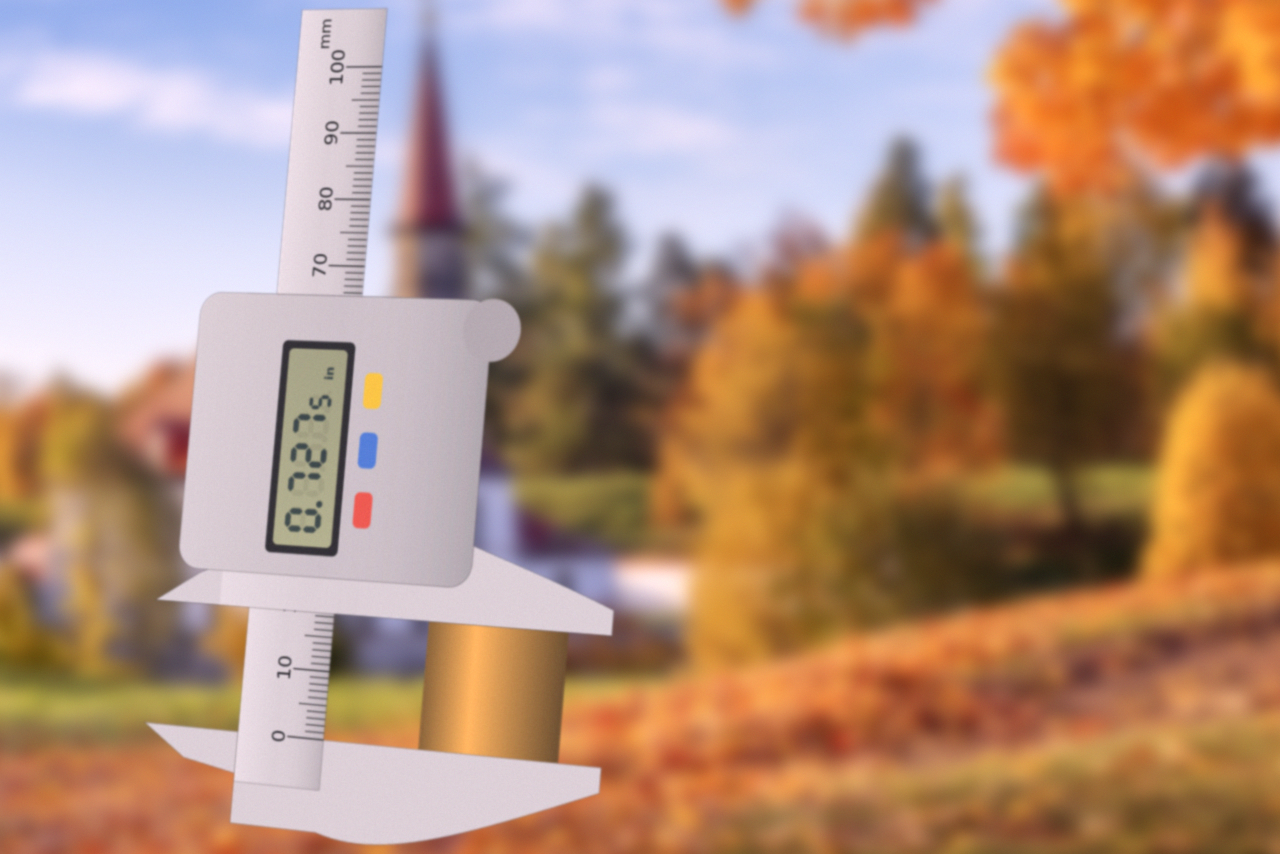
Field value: 0.7275 in
